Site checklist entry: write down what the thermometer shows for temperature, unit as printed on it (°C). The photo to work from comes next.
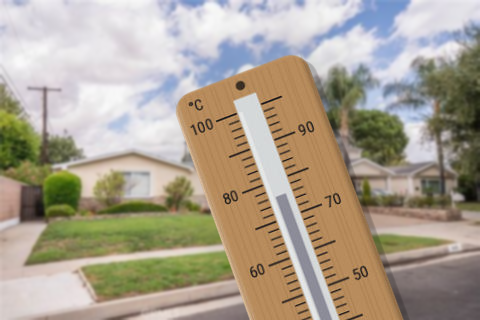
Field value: 76 °C
